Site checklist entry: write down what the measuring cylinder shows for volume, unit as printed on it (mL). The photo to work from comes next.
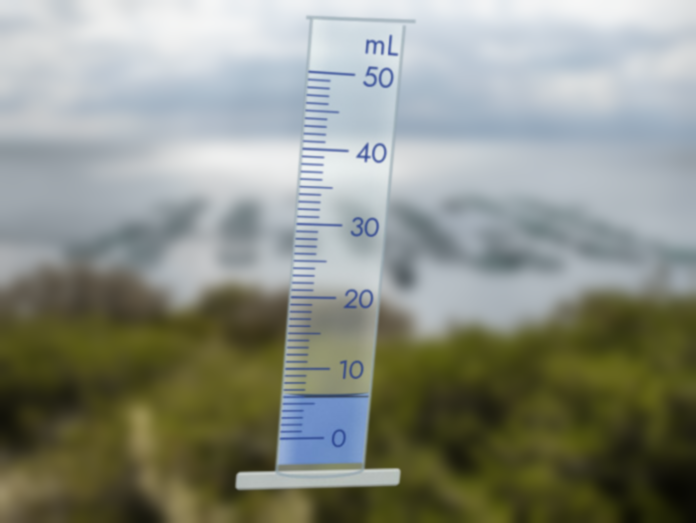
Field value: 6 mL
